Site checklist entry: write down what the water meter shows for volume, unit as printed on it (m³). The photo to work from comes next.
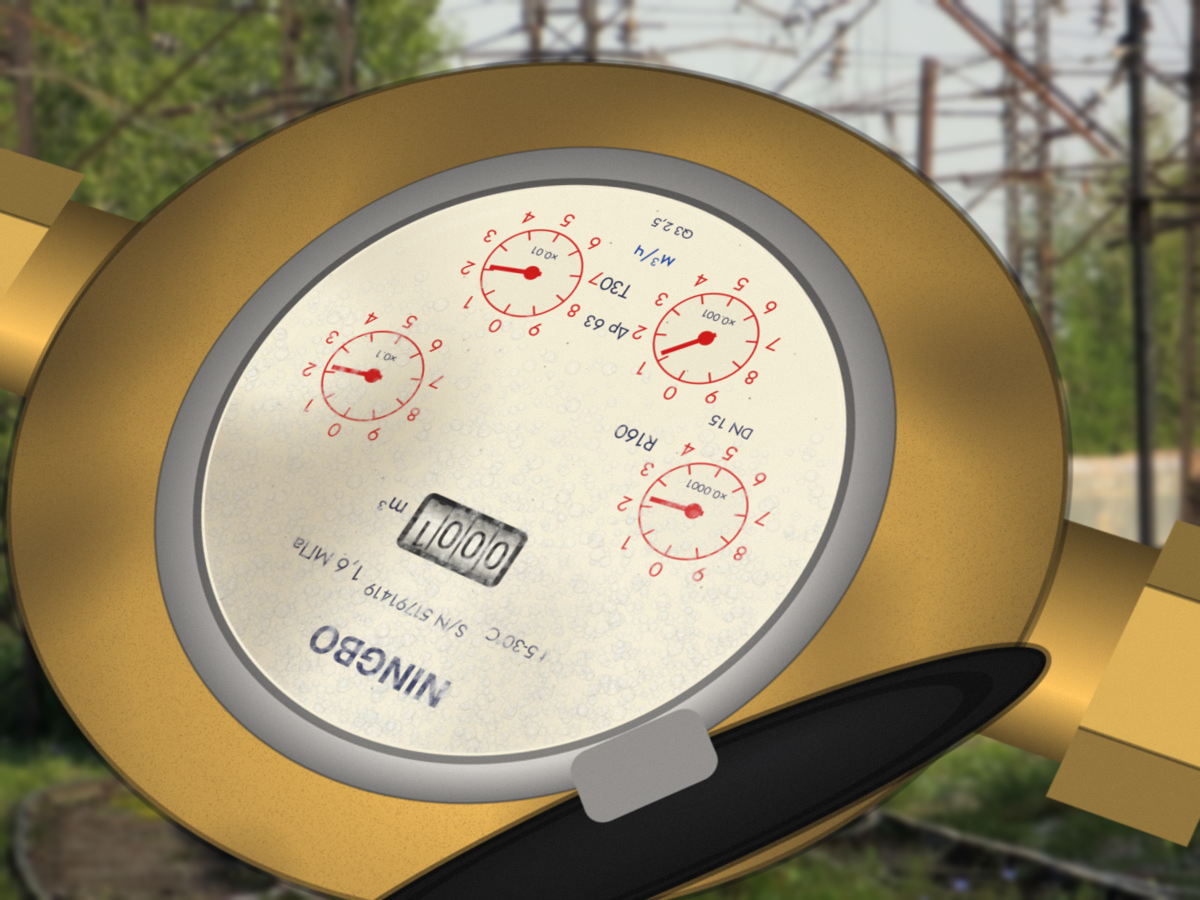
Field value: 1.2212 m³
